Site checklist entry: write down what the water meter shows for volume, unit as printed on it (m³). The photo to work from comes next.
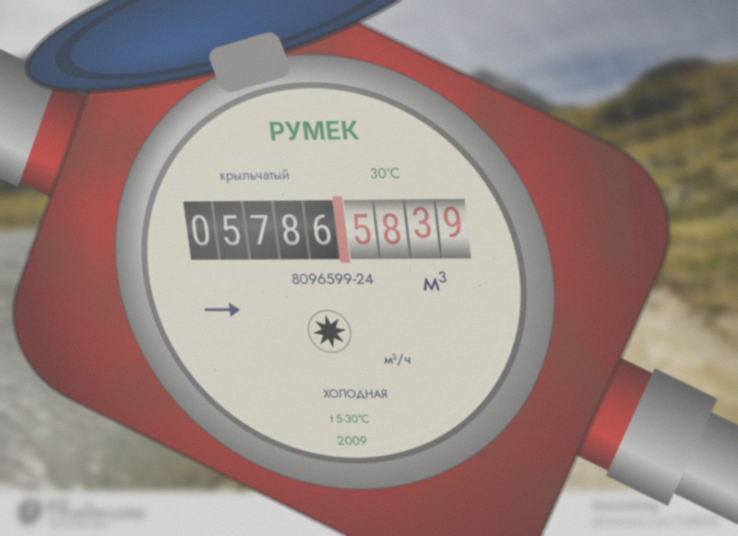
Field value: 5786.5839 m³
